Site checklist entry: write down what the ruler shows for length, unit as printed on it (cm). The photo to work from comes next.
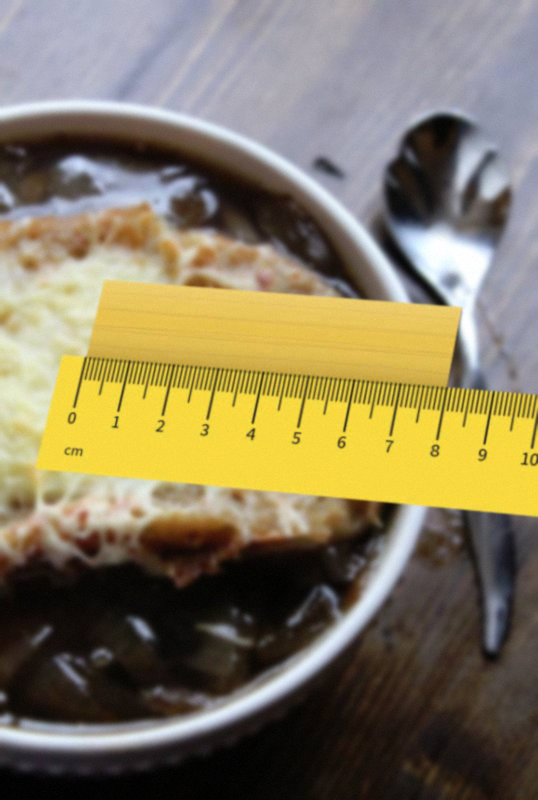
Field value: 8 cm
